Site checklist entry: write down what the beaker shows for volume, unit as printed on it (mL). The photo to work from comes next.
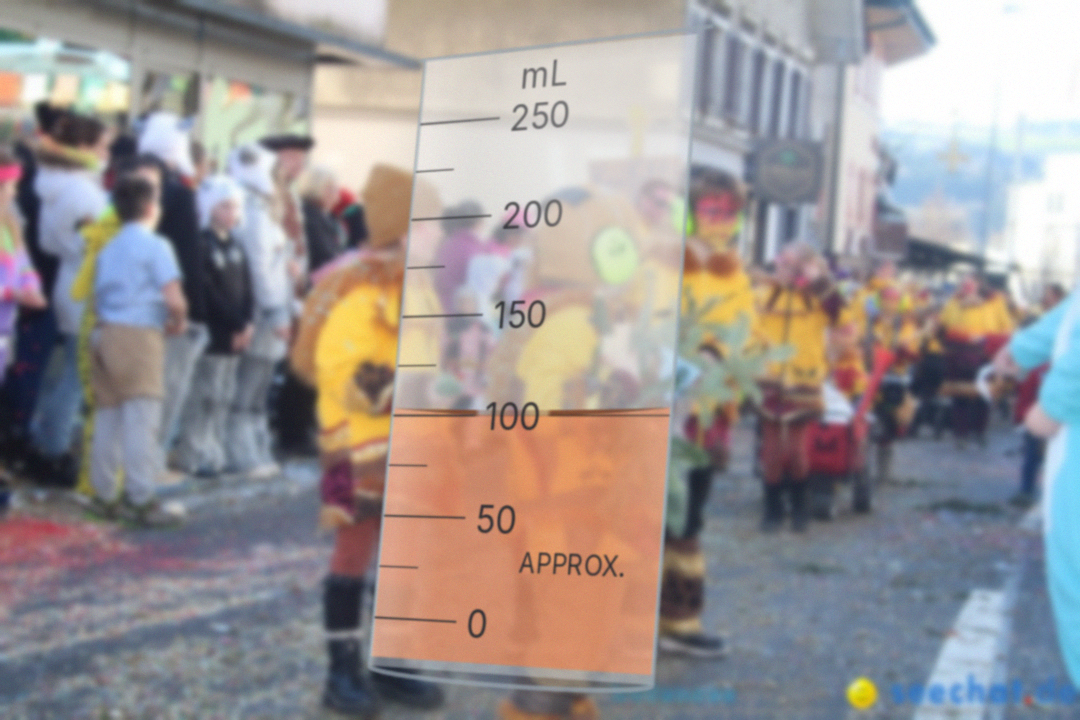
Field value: 100 mL
